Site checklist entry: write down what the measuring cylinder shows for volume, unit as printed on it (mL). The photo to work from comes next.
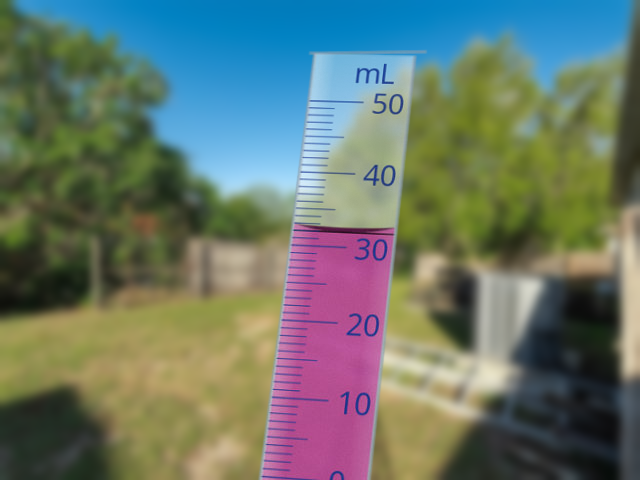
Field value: 32 mL
